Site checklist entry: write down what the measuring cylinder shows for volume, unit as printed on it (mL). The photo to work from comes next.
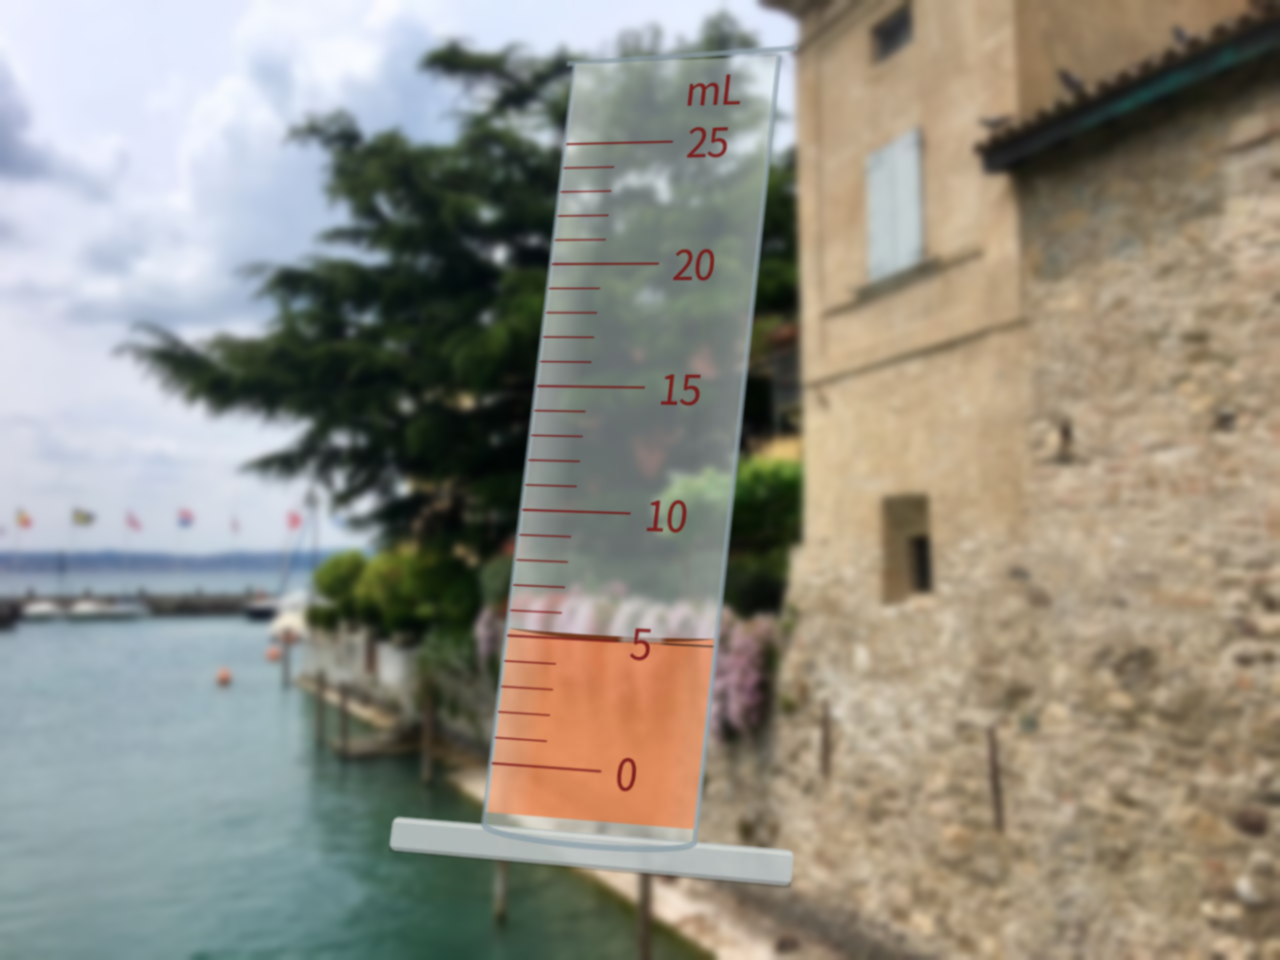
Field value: 5 mL
